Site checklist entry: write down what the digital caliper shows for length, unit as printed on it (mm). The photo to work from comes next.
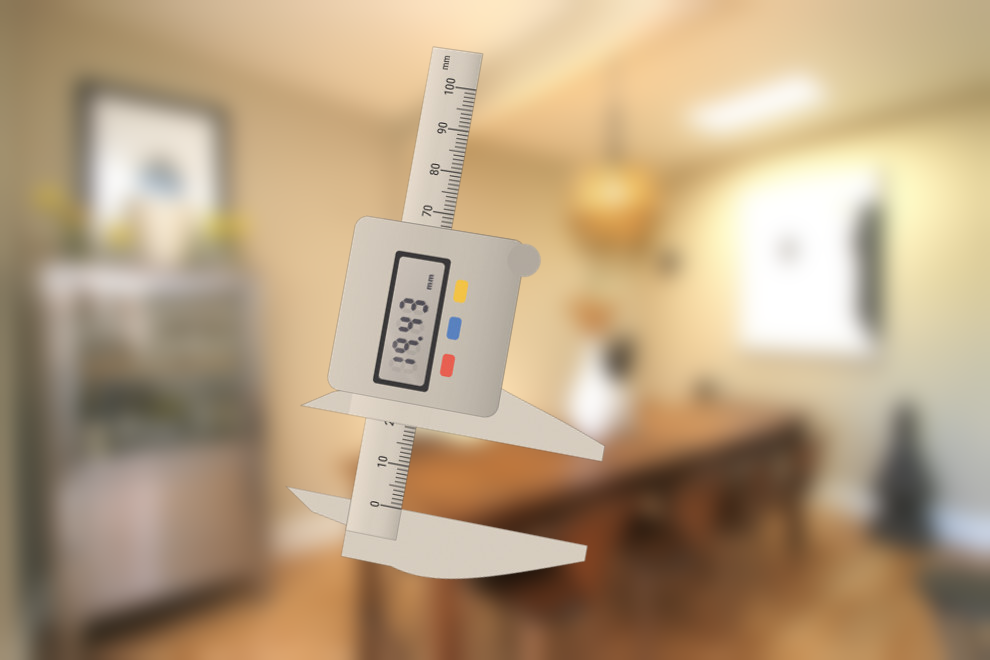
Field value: 19.43 mm
